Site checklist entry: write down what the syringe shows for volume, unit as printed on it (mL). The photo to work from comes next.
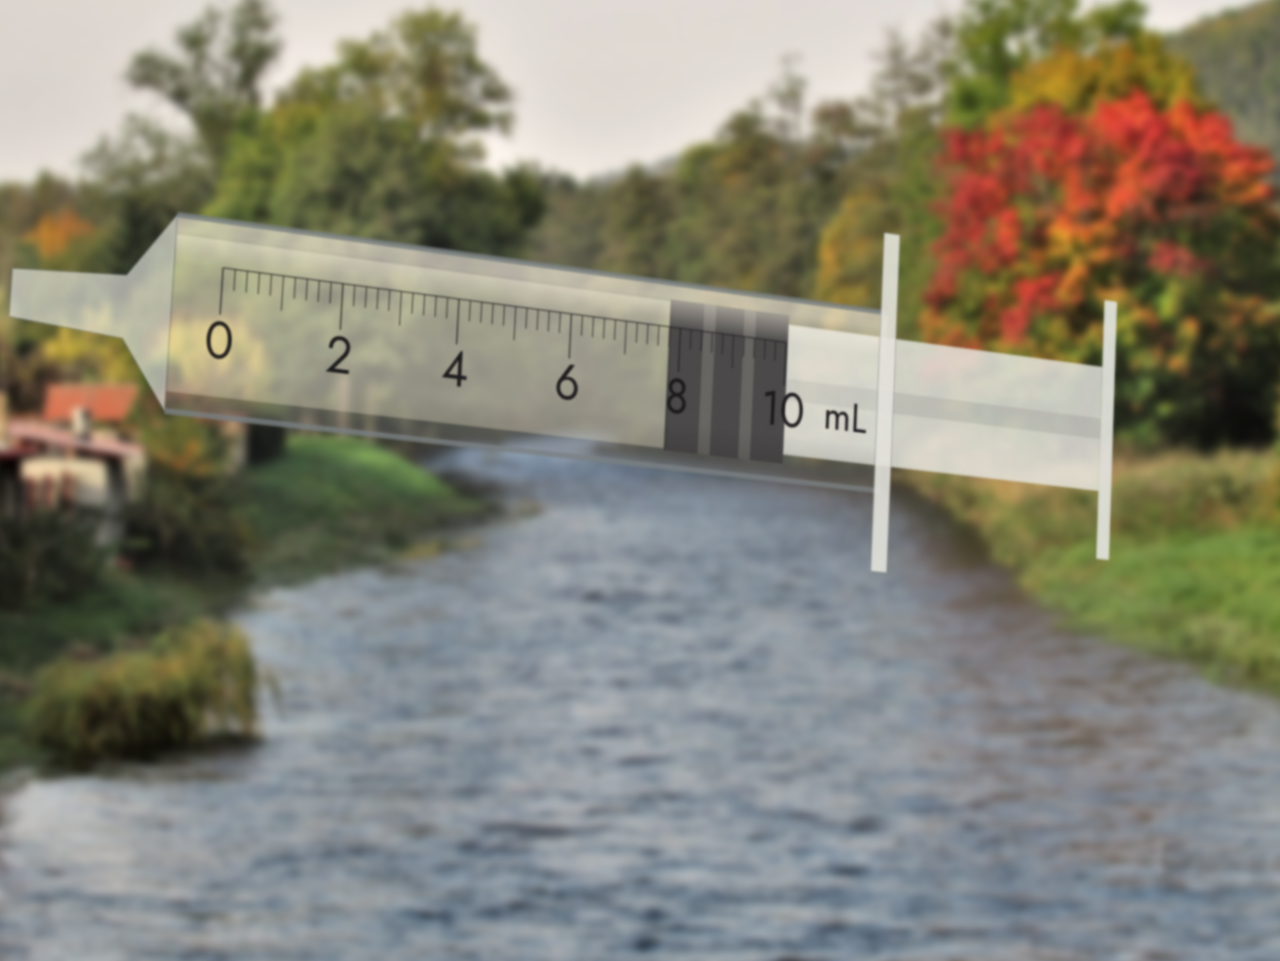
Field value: 7.8 mL
